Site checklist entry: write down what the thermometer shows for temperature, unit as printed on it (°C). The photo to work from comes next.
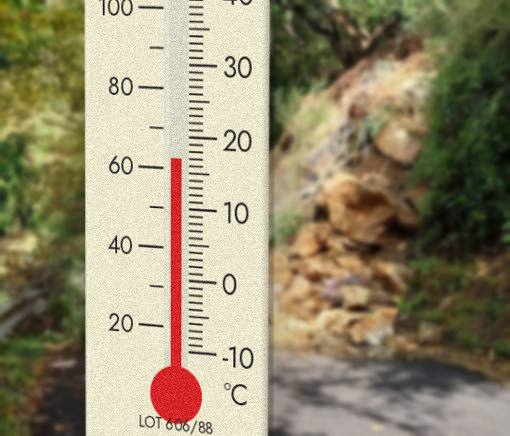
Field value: 17 °C
